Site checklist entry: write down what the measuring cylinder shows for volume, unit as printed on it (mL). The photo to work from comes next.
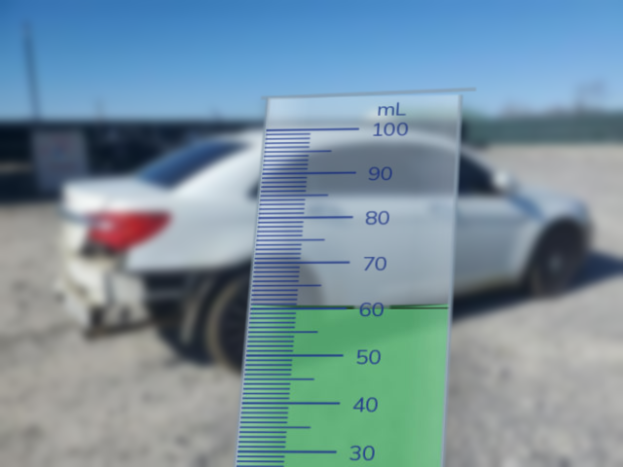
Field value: 60 mL
